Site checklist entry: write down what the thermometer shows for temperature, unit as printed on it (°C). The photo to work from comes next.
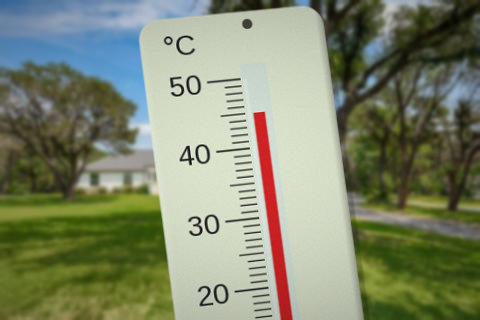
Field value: 45 °C
